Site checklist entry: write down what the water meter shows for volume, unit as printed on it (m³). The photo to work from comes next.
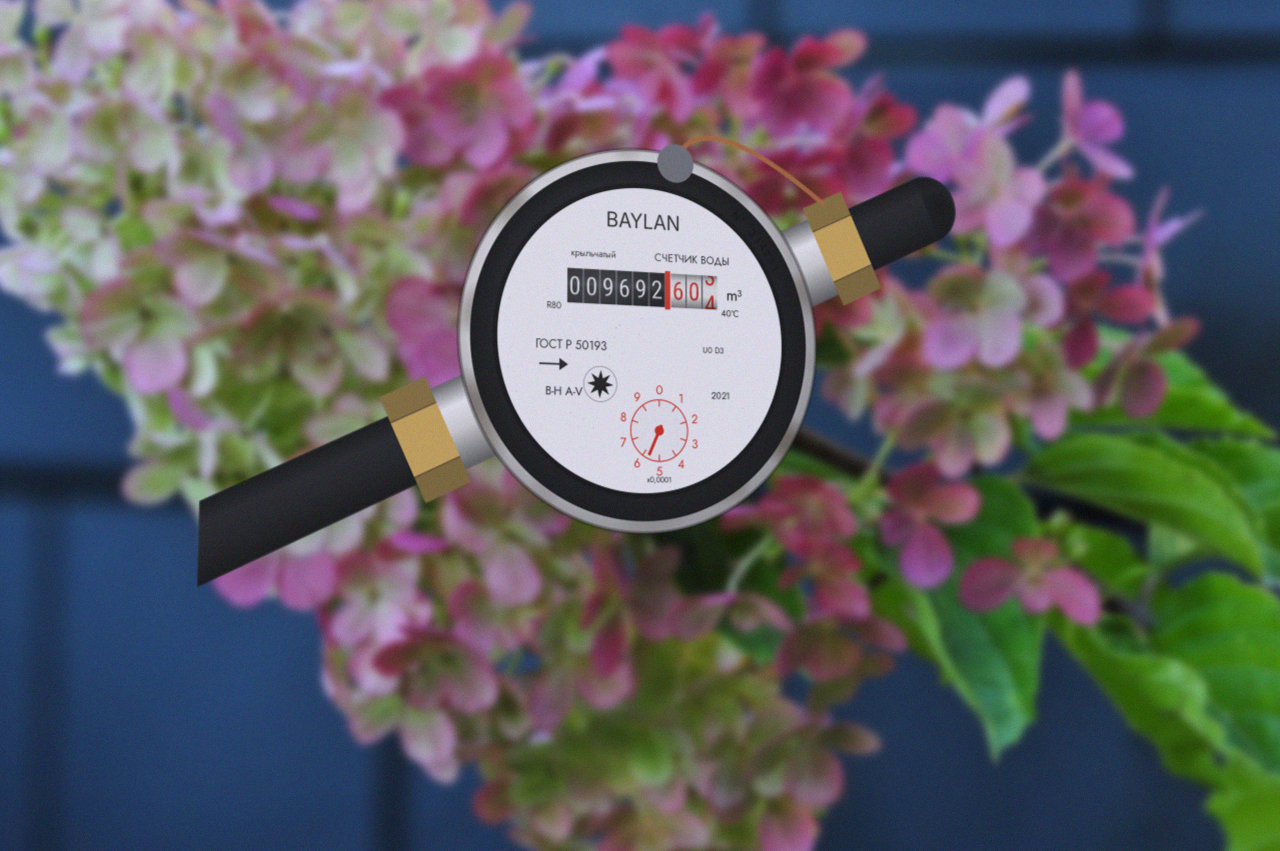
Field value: 9692.6035 m³
